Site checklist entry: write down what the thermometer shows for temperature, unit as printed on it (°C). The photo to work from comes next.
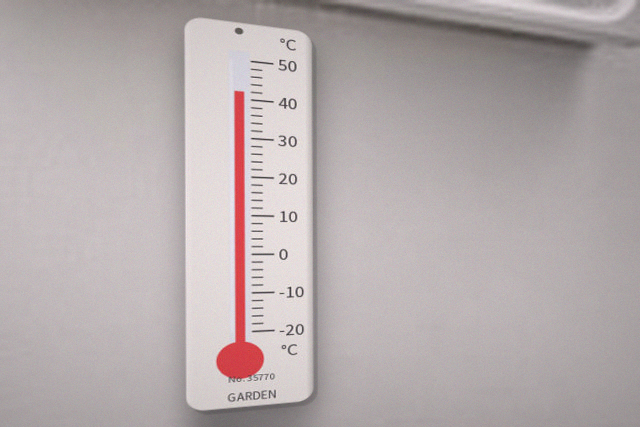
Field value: 42 °C
